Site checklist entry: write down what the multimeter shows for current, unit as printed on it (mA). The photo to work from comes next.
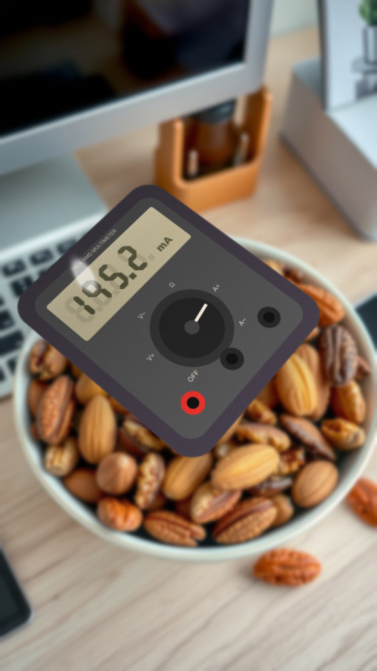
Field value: 195.2 mA
